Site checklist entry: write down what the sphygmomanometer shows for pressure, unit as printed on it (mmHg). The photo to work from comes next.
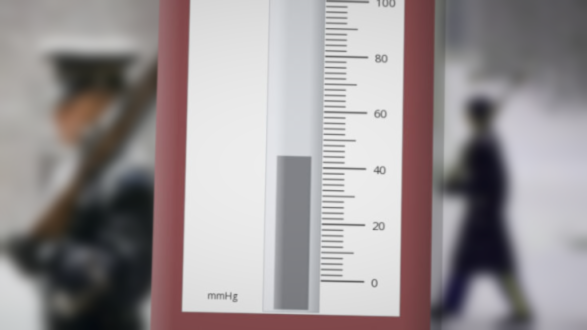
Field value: 44 mmHg
